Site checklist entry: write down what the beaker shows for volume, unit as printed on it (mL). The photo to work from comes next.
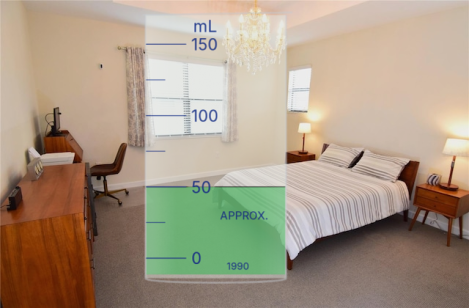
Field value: 50 mL
